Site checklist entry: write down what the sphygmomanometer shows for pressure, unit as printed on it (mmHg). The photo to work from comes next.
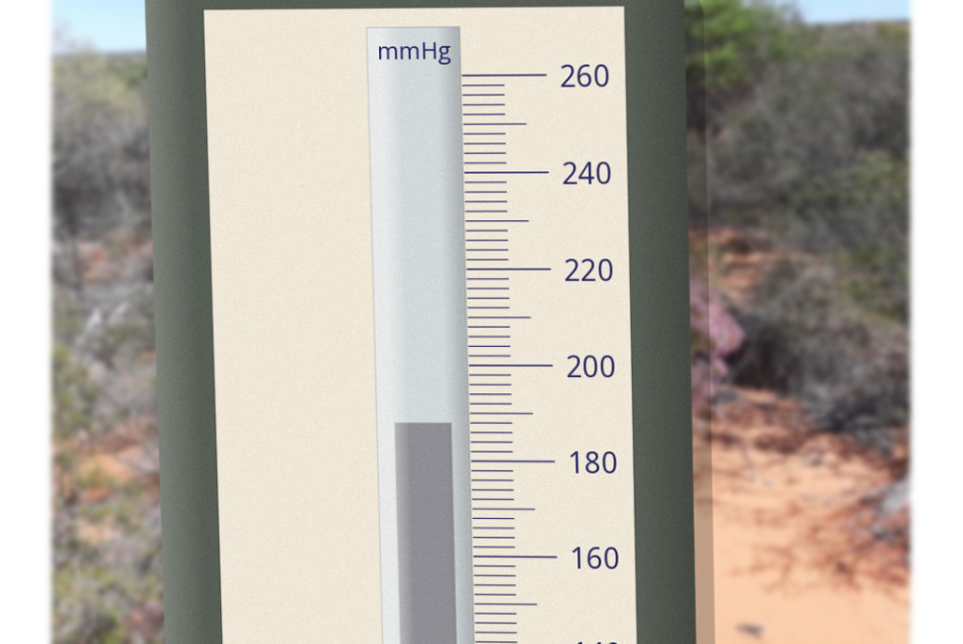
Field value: 188 mmHg
